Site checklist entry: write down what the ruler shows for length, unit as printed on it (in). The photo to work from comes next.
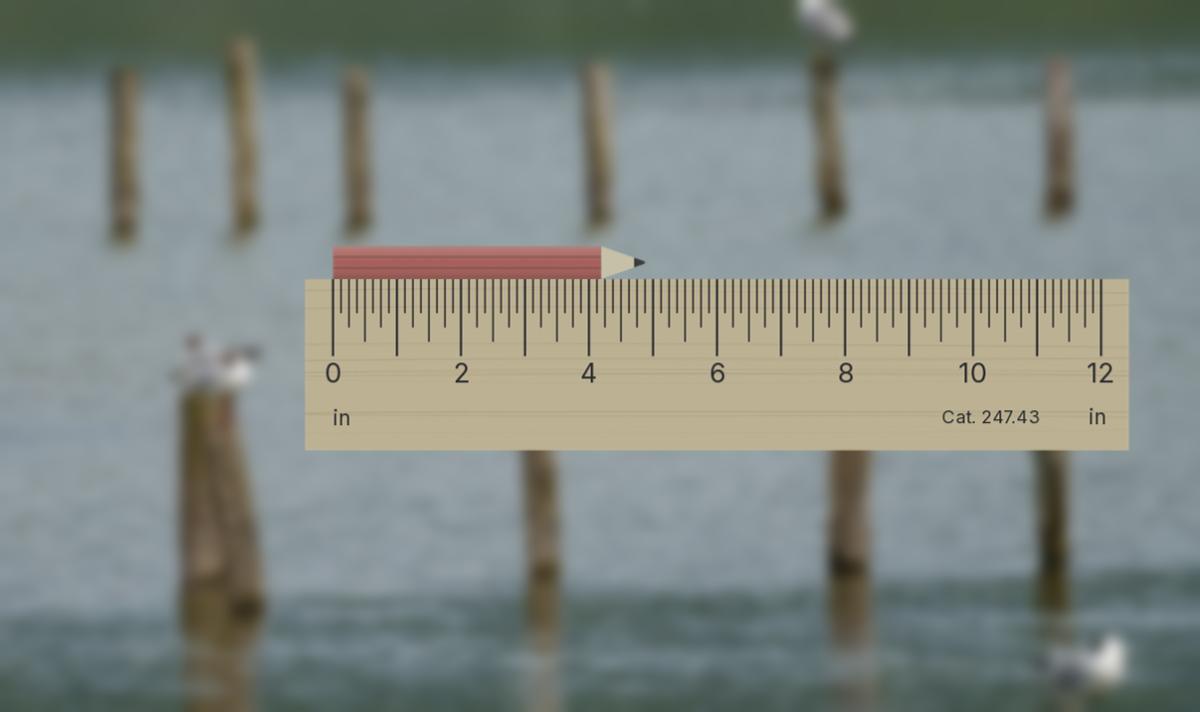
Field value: 4.875 in
